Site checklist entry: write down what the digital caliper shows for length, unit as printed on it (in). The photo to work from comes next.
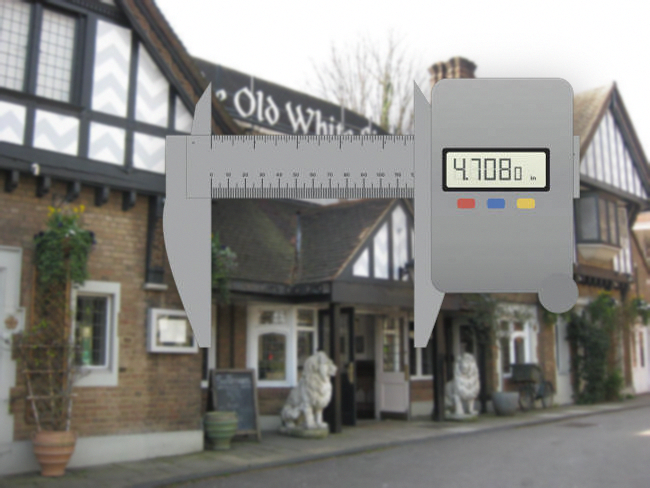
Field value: 4.7080 in
